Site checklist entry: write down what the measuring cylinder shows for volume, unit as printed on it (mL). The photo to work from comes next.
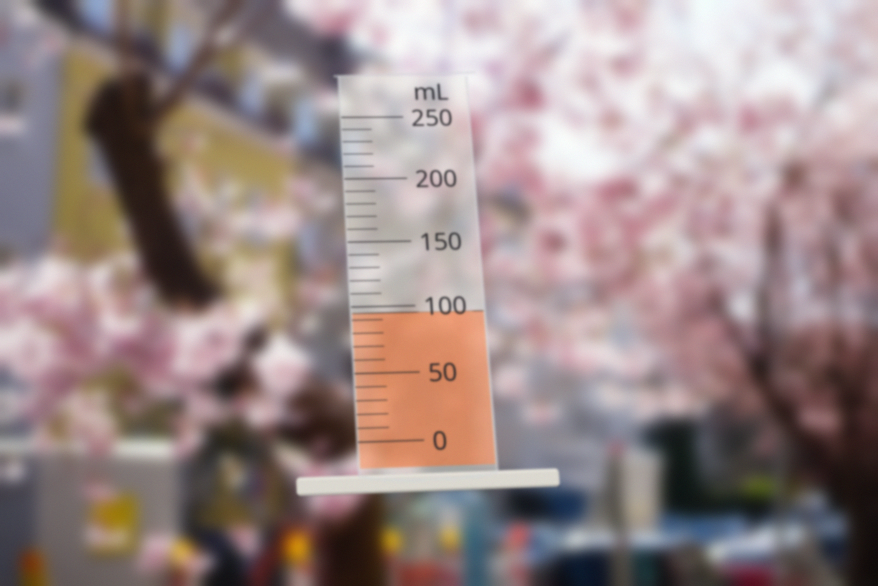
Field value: 95 mL
